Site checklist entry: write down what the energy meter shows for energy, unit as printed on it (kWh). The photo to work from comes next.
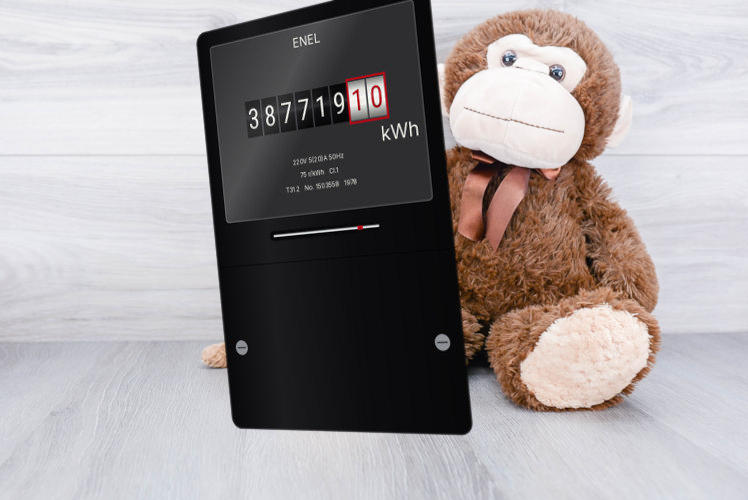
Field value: 387719.10 kWh
